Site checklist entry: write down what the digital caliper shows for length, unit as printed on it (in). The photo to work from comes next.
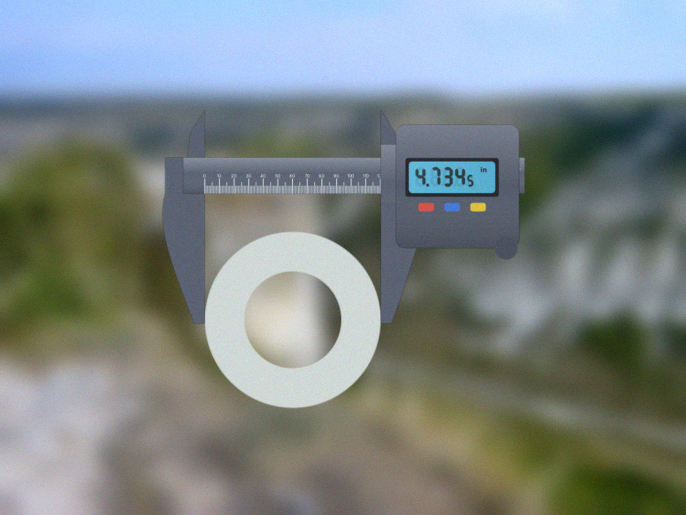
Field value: 4.7345 in
